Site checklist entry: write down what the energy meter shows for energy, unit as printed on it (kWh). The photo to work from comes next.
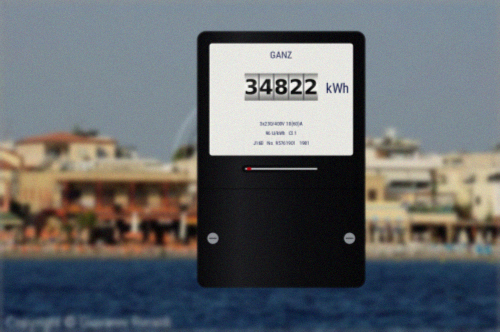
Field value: 34822 kWh
